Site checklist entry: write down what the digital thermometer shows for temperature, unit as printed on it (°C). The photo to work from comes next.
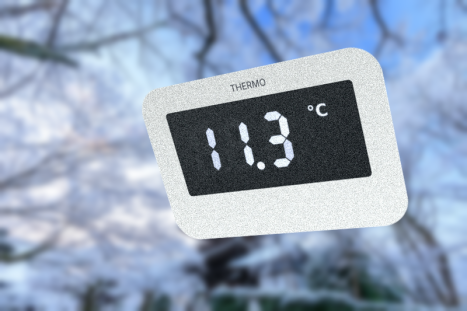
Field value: 11.3 °C
